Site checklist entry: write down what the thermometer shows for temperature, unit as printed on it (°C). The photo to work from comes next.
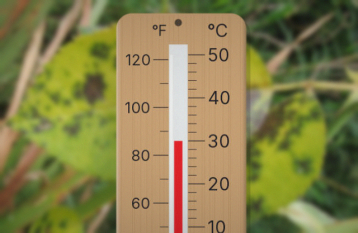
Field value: 30 °C
